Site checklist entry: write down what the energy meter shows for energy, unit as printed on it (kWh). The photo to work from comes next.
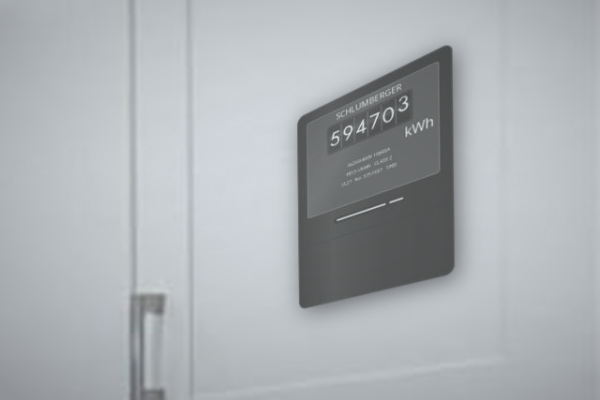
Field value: 594703 kWh
